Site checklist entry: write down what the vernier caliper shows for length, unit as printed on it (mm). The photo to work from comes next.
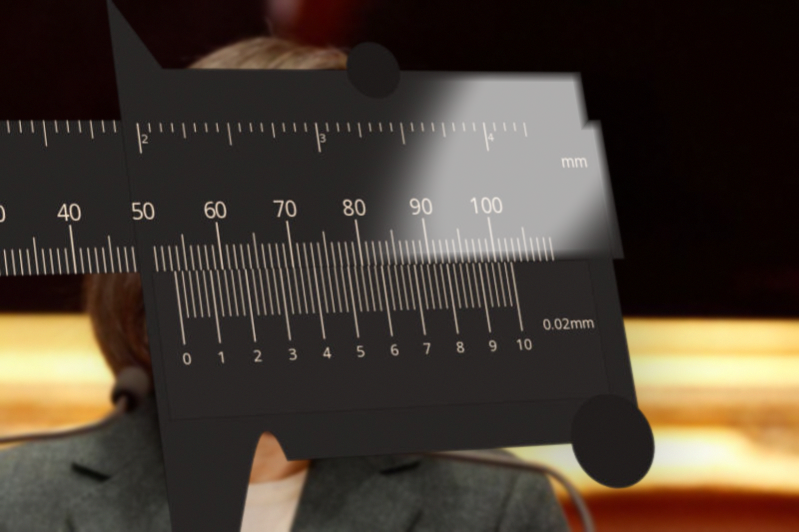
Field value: 53.4 mm
